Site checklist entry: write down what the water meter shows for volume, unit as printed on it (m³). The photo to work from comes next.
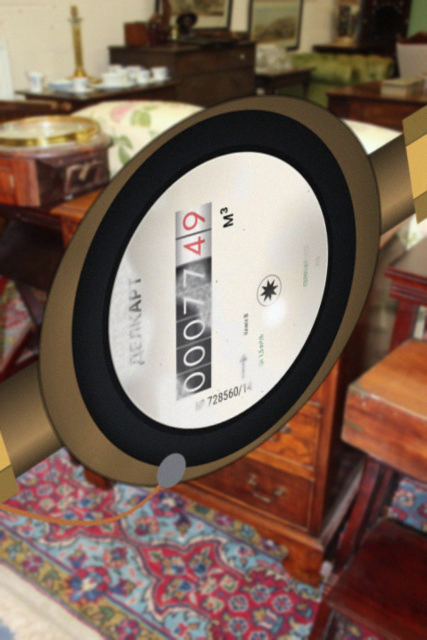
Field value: 77.49 m³
